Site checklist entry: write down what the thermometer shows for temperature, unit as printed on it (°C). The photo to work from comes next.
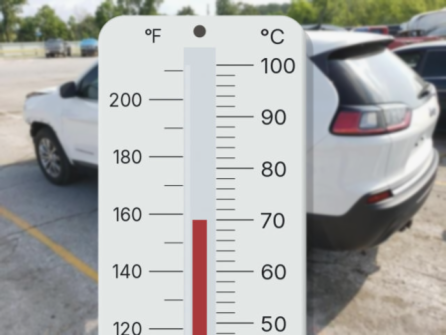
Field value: 70 °C
